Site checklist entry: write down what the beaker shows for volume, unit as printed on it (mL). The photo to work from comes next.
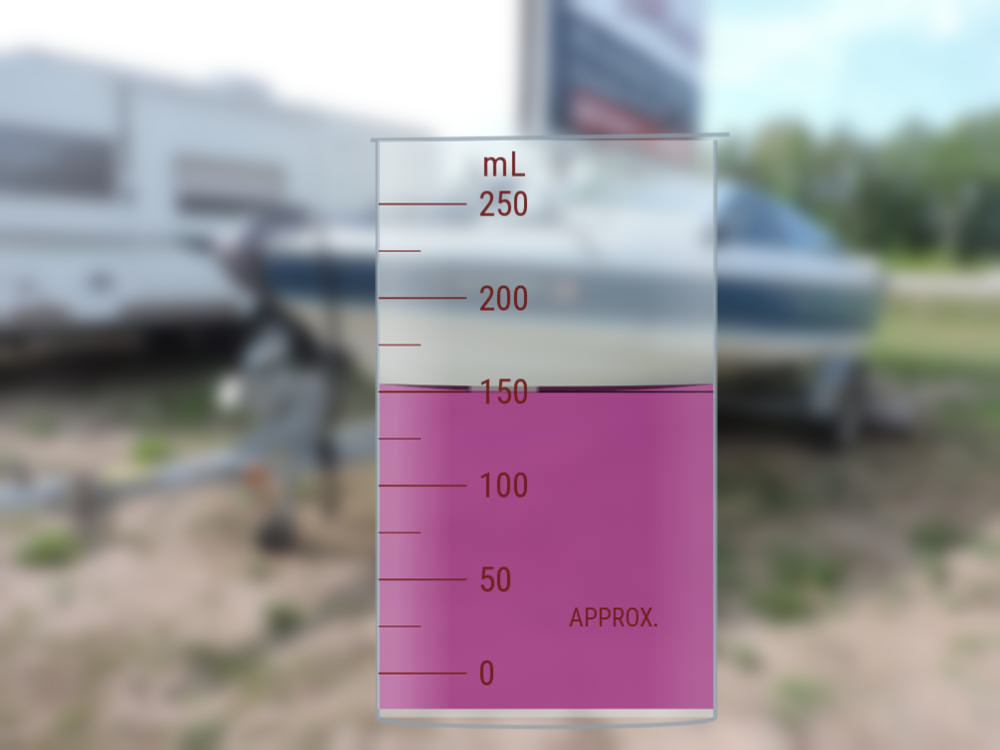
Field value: 150 mL
